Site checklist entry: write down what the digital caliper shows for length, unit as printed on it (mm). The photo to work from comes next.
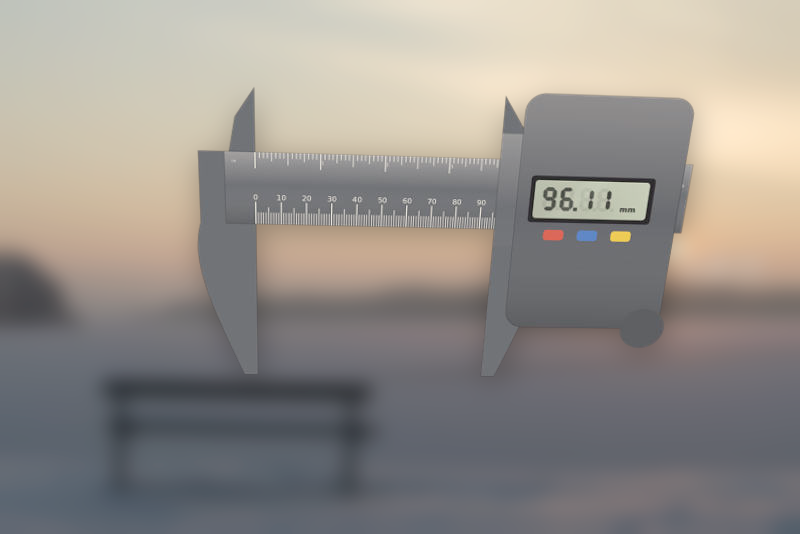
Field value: 96.11 mm
